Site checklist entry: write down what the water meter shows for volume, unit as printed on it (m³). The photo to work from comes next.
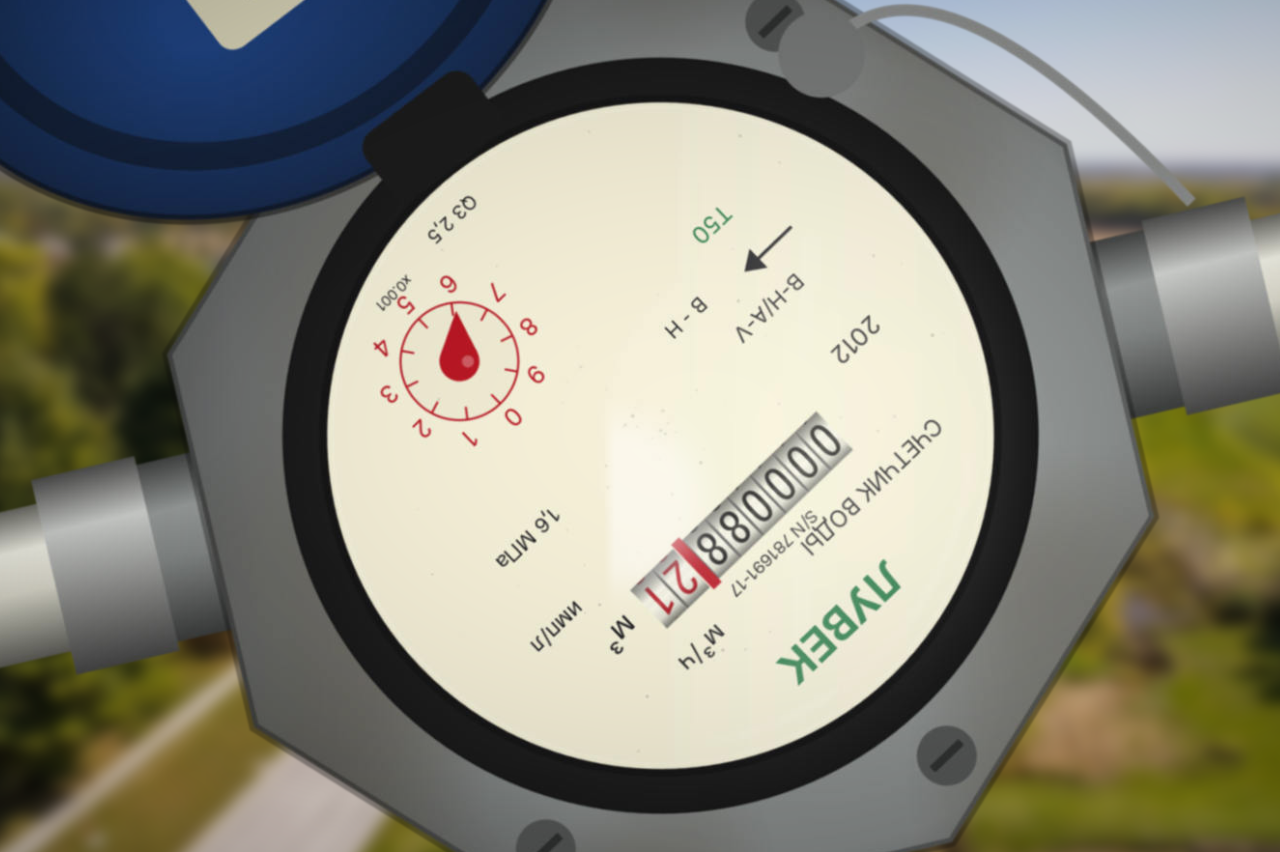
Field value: 88.216 m³
